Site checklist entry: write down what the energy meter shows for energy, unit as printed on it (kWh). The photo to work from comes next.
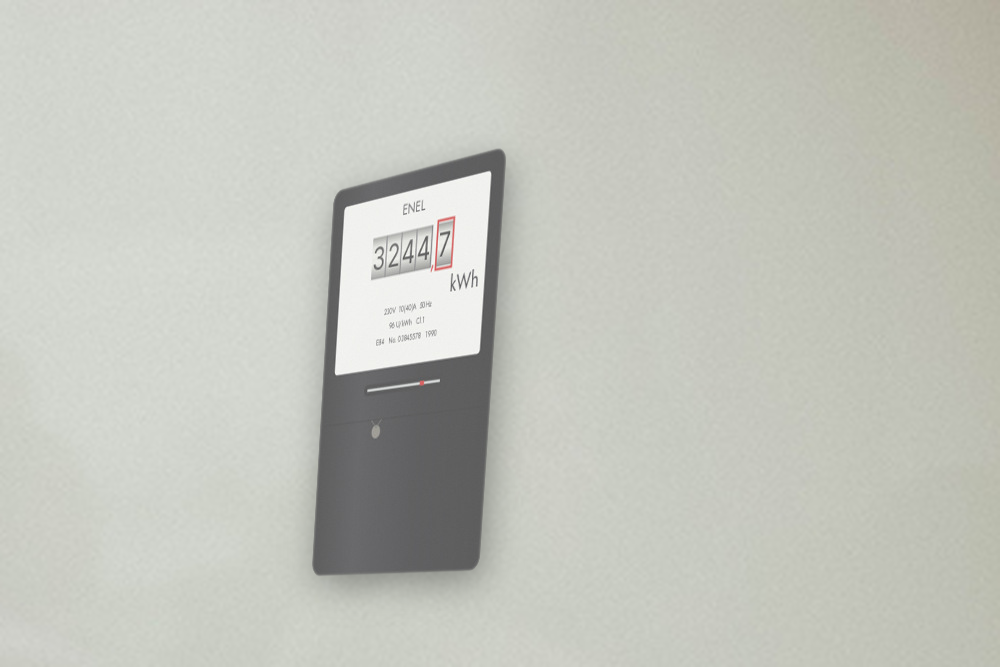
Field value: 3244.7 kWh
